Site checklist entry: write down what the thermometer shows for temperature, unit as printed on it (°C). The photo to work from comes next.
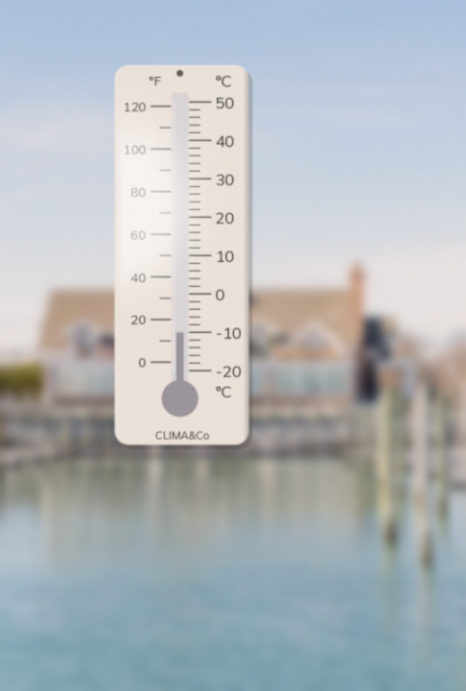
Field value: -10 °C
